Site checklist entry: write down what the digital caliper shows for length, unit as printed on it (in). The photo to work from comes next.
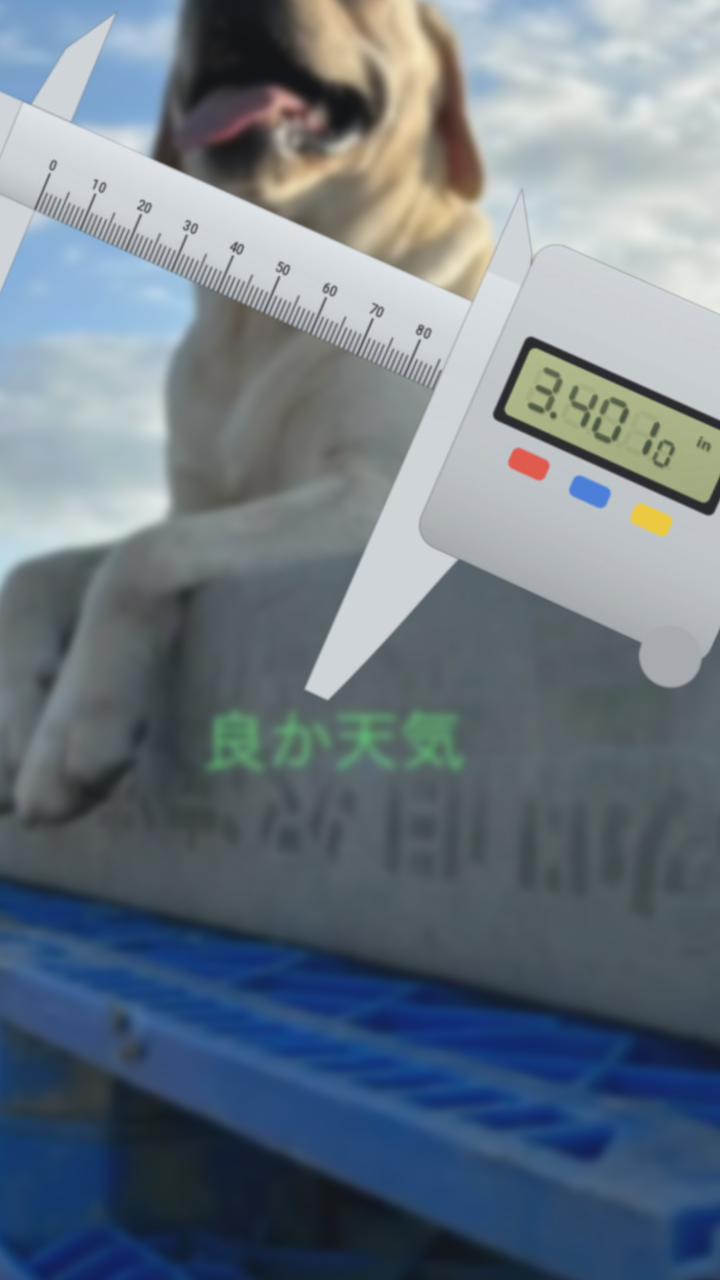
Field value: 3.4010 in
